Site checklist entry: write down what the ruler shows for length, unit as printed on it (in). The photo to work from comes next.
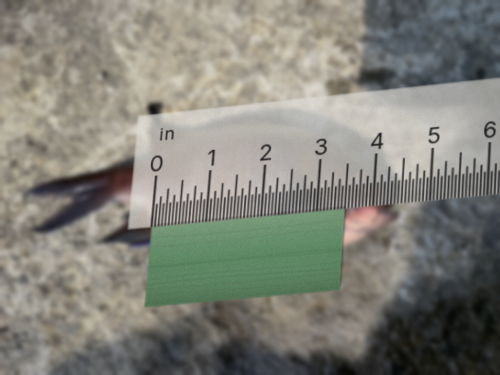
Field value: 3.5 in
